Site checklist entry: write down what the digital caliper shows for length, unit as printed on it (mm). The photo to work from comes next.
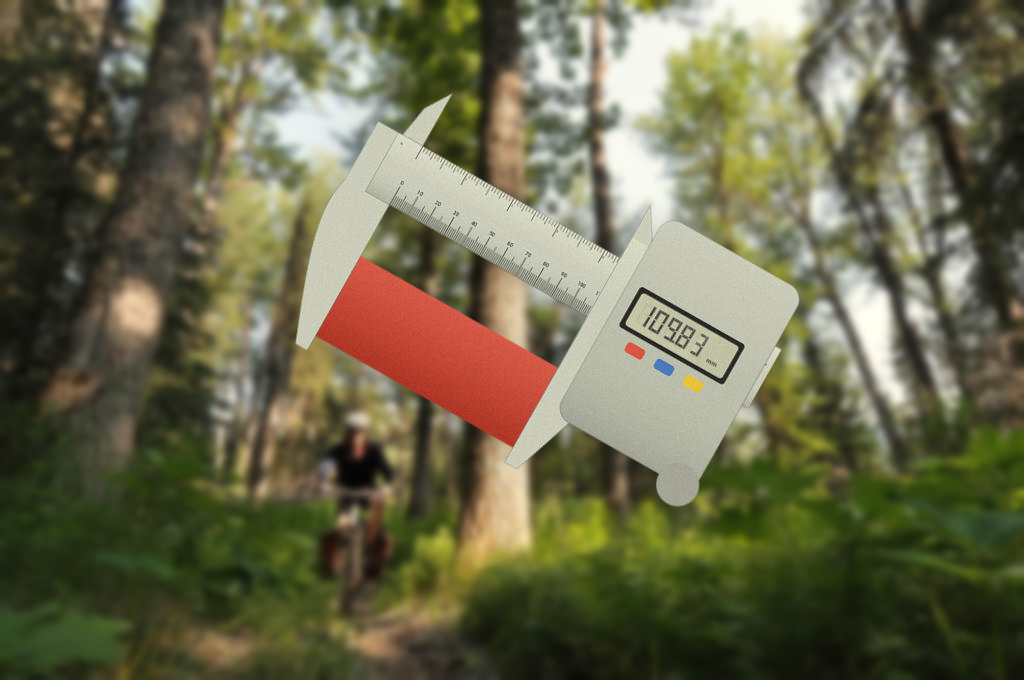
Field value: 109.83 mm
